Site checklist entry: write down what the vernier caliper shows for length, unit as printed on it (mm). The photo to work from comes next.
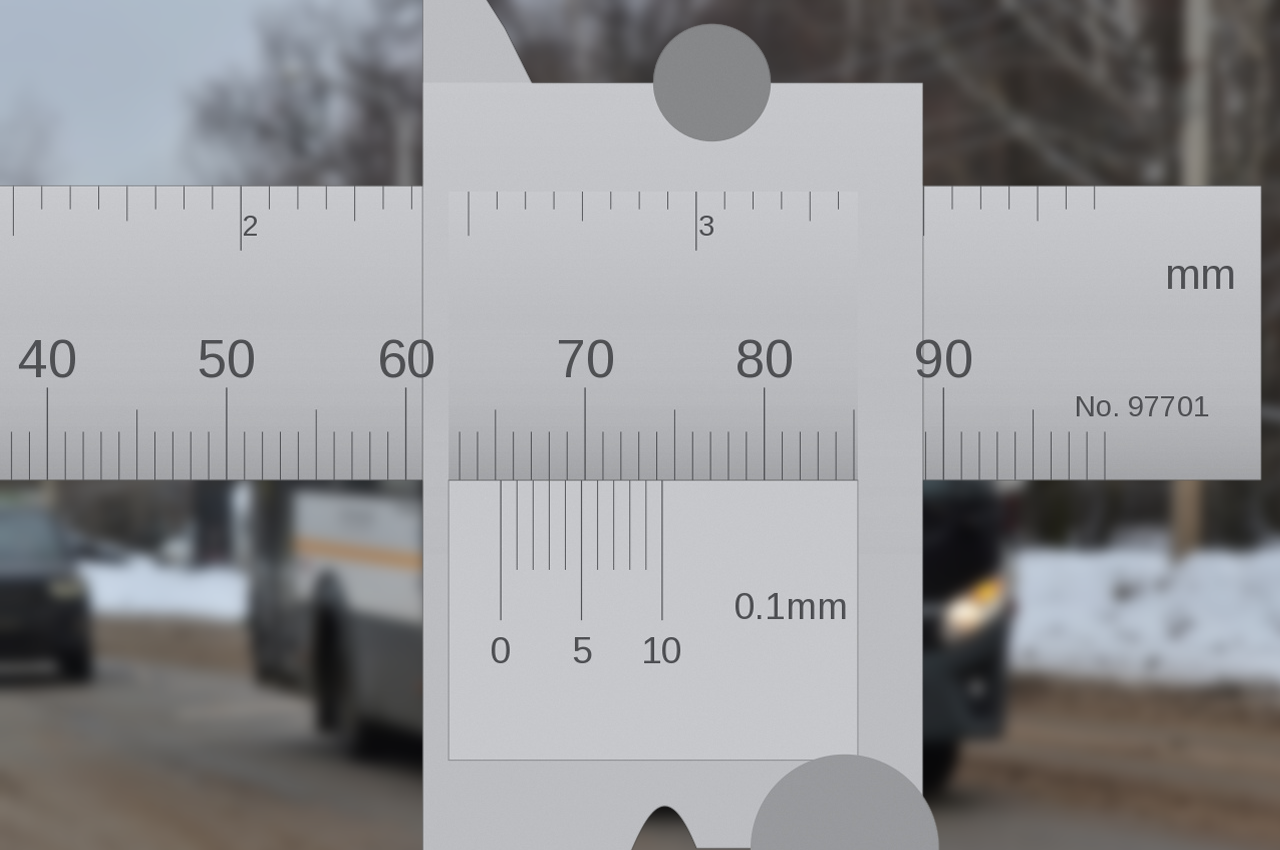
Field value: 65.3 mm
